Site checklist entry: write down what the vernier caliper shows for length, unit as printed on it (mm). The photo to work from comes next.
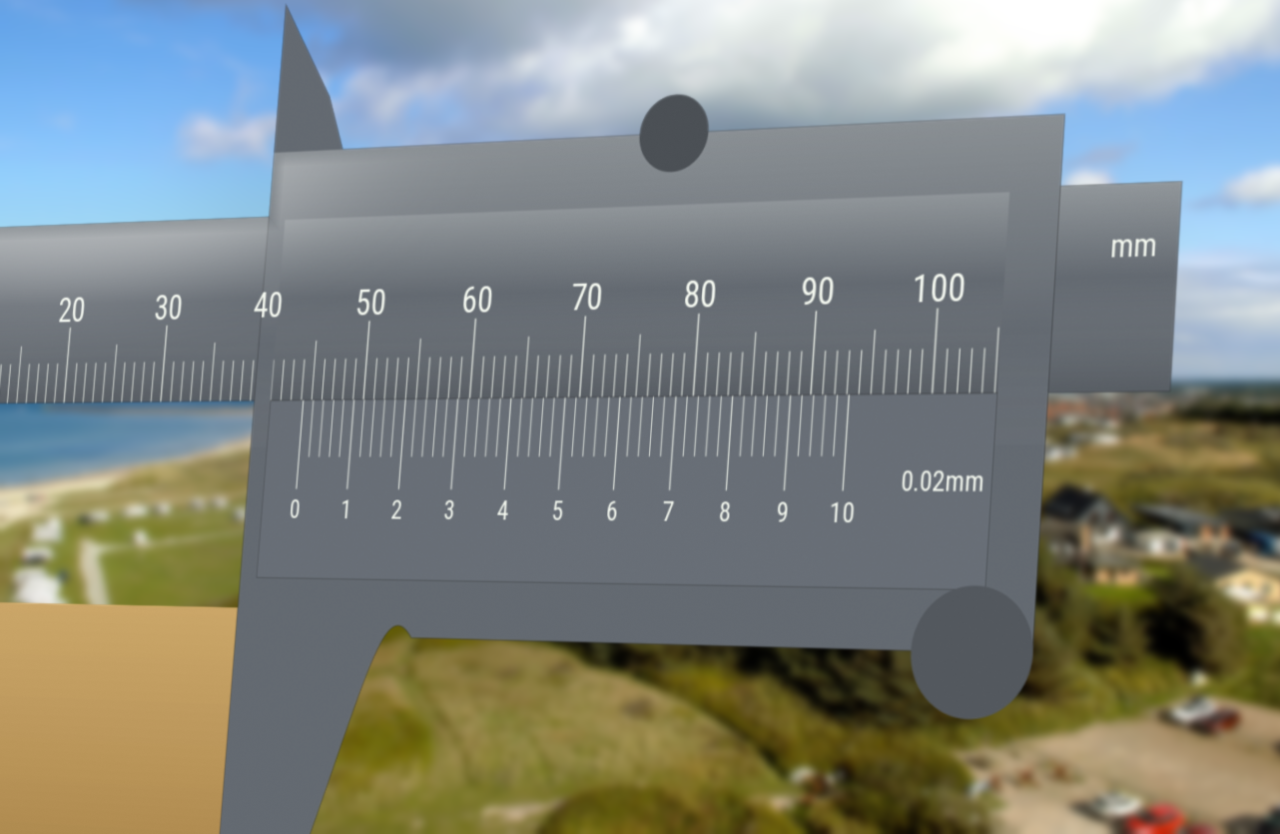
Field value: 44.2 mm
